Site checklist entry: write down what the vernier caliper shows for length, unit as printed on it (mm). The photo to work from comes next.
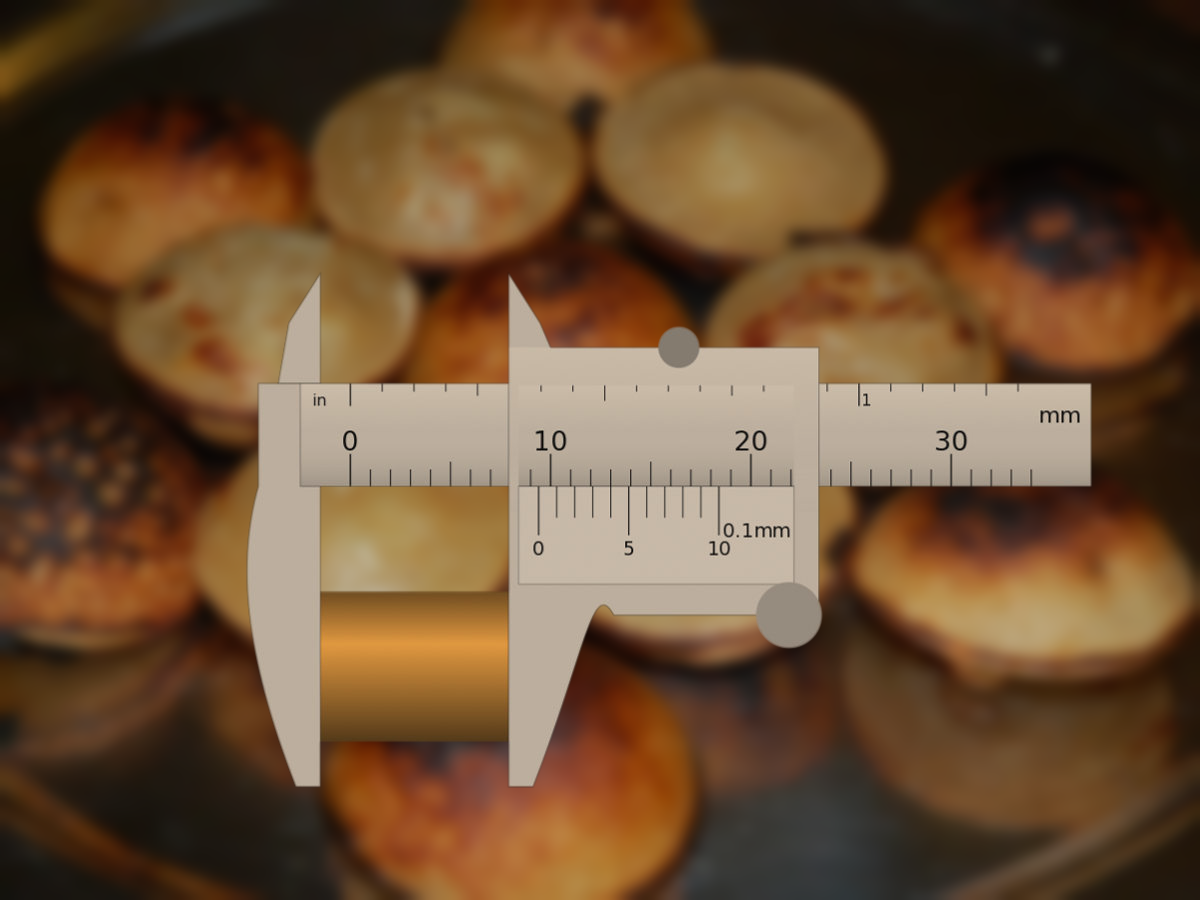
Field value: 9.4 mm
